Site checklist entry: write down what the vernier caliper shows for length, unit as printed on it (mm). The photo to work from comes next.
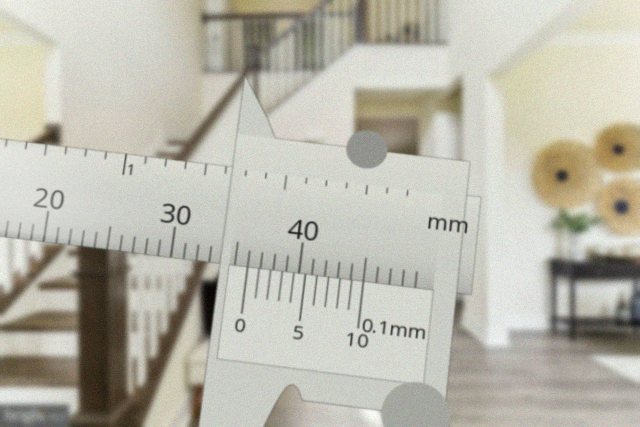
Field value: 36.0 mm
